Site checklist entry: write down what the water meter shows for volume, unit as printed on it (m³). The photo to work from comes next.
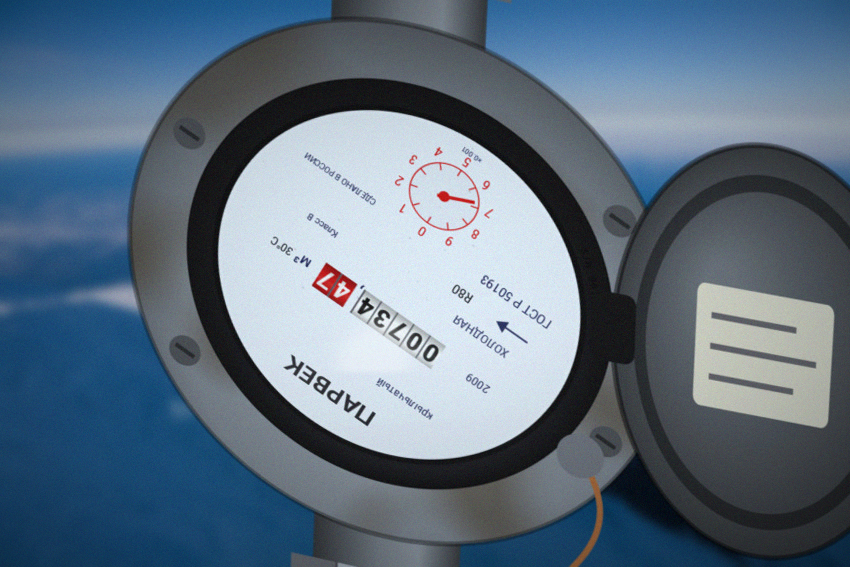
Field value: 734.476 m³
